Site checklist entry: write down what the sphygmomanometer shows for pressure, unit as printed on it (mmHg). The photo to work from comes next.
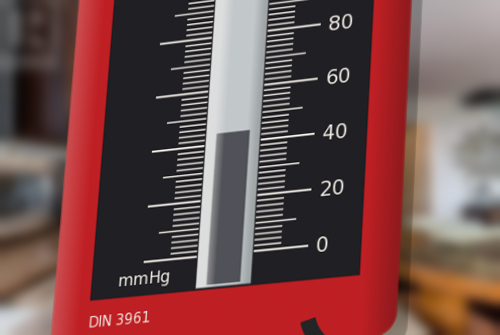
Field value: 44 mmHg
